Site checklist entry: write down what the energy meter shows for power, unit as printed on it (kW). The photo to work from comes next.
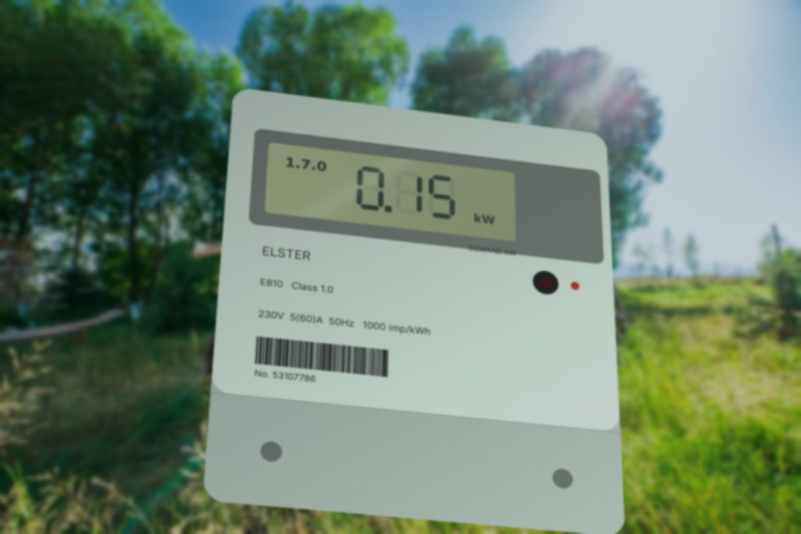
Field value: 0.15 kW
